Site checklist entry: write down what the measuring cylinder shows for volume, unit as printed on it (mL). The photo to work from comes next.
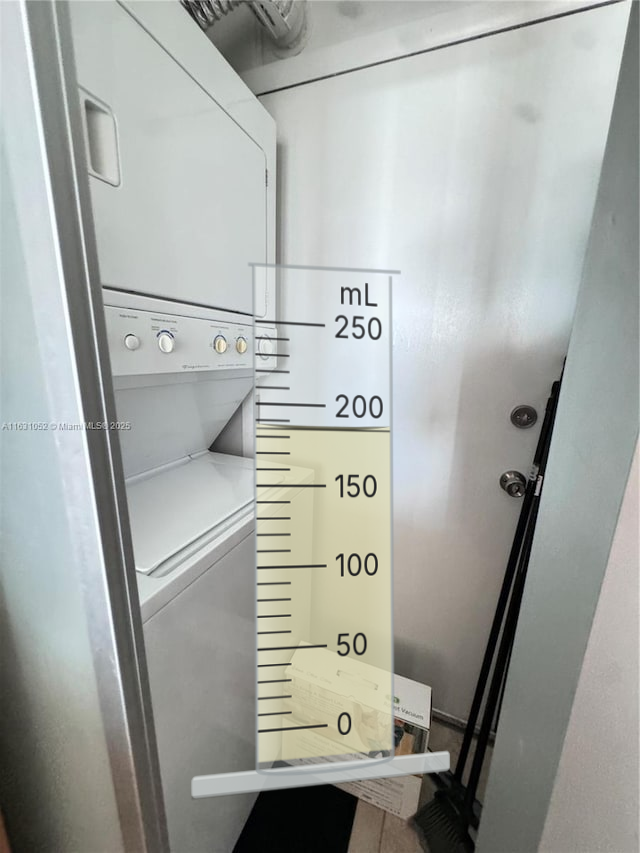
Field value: 185 mL
